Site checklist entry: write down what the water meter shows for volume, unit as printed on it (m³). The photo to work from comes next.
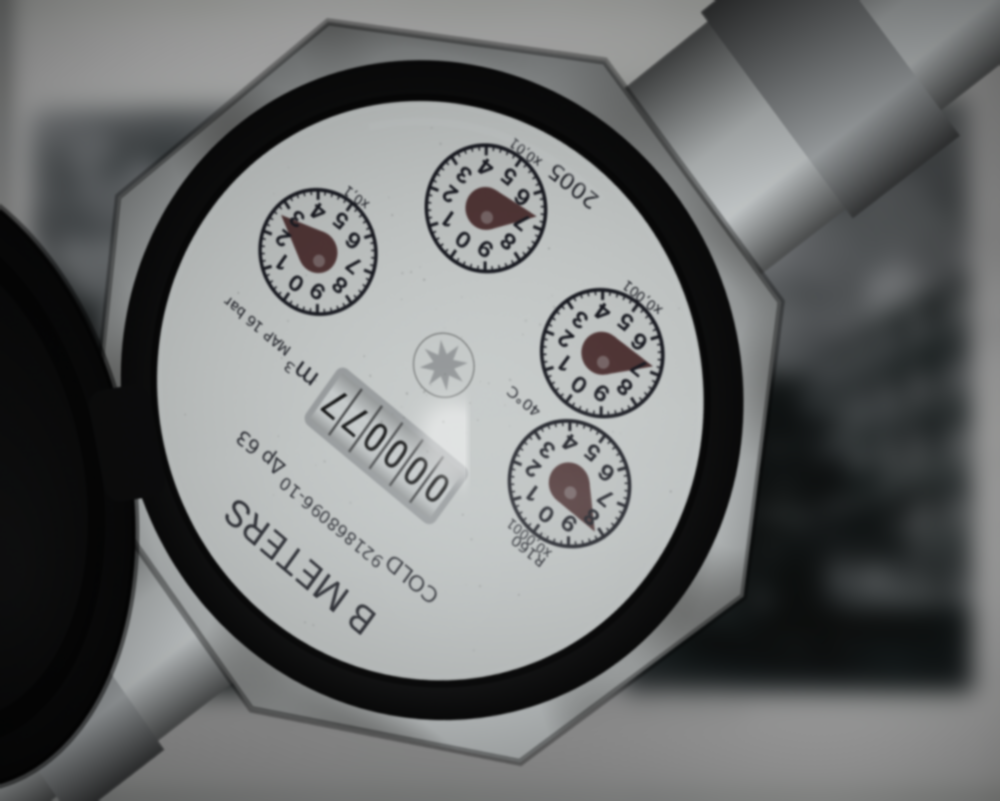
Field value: 77.2668 m³
